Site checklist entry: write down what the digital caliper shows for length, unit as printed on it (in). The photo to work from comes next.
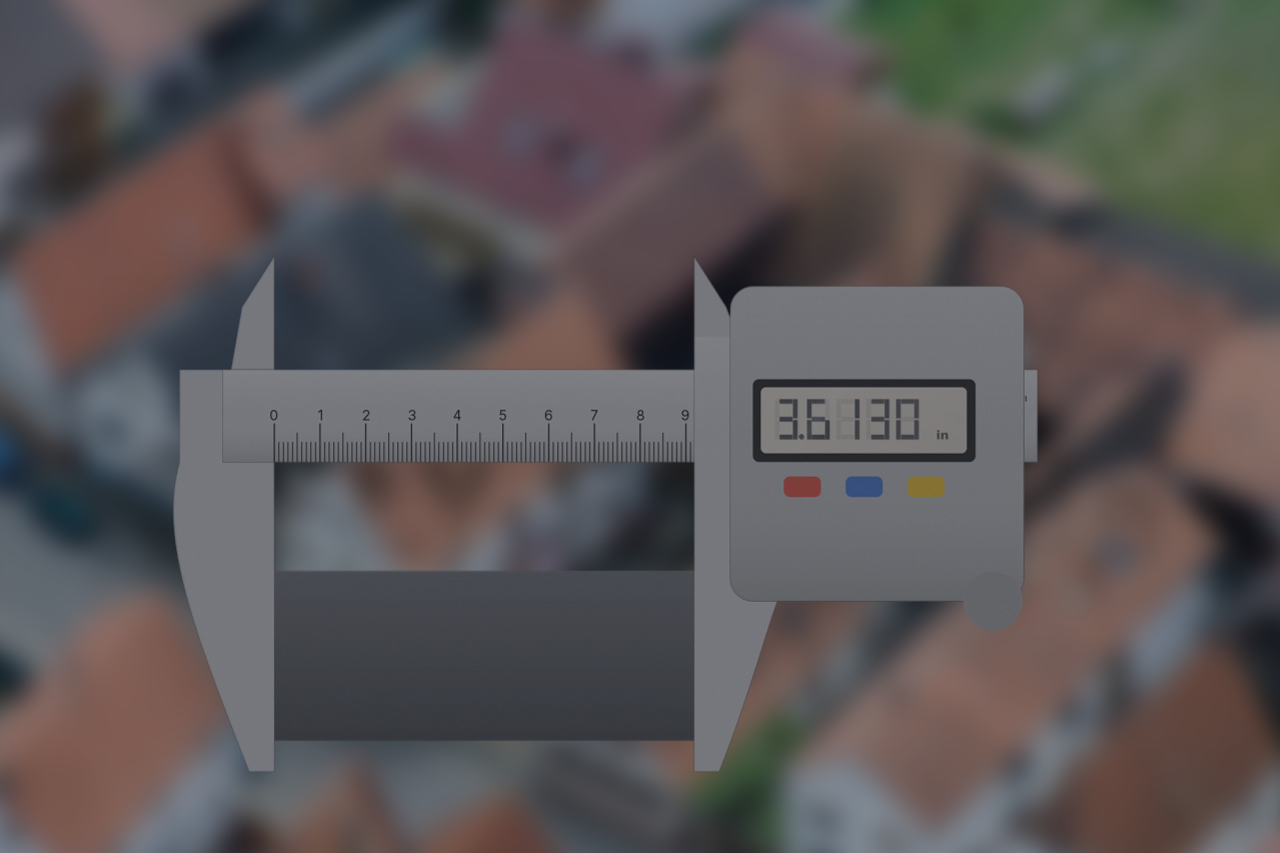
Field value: 3.6130 in
